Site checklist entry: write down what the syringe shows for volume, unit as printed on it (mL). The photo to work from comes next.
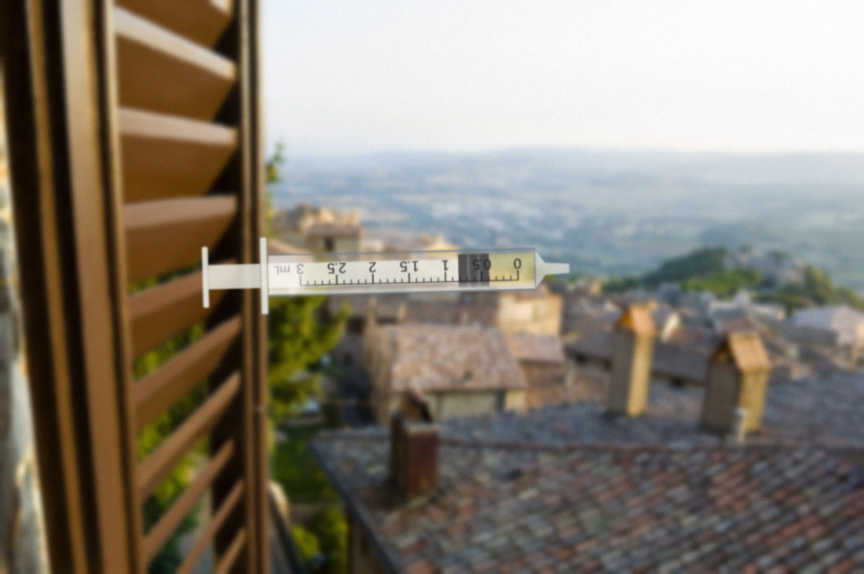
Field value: 0.4 mL
